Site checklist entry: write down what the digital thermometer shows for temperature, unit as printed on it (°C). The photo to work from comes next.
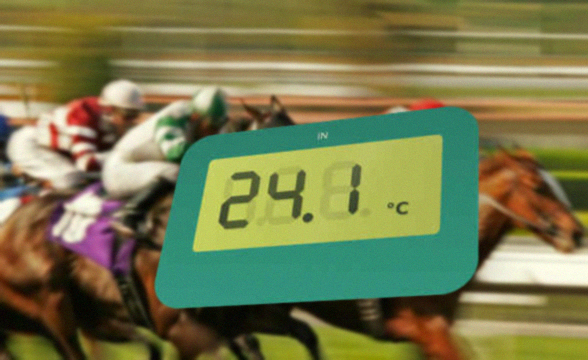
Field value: 24.1 °C
